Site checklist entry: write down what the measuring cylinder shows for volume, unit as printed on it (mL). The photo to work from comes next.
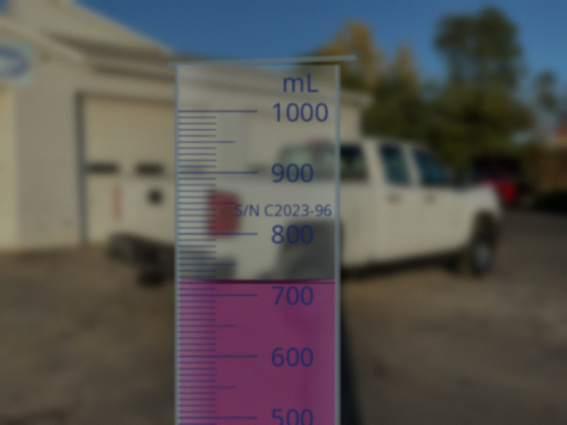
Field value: 720 mL
